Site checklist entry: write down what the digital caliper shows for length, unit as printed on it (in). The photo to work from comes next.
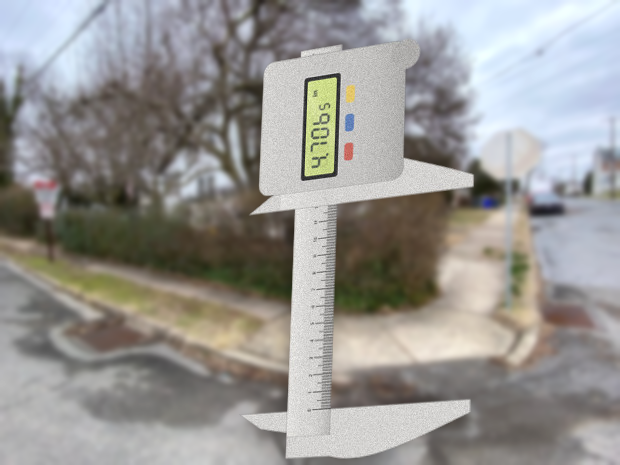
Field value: 4.7065 in
